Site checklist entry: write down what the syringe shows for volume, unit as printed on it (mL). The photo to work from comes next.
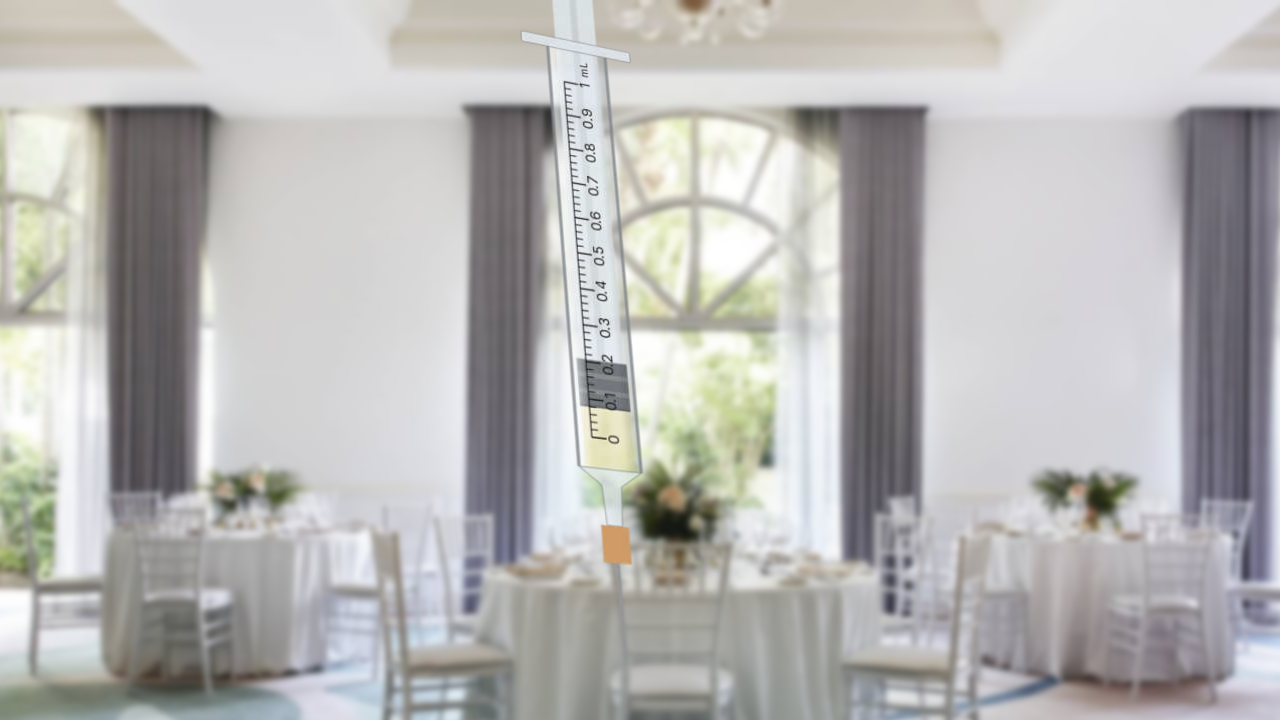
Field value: 0.08 mL
